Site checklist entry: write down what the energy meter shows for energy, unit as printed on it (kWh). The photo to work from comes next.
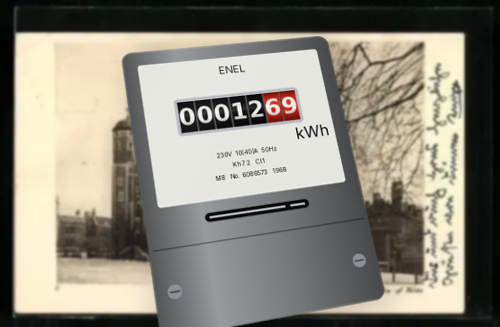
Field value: 12.69 kWh
